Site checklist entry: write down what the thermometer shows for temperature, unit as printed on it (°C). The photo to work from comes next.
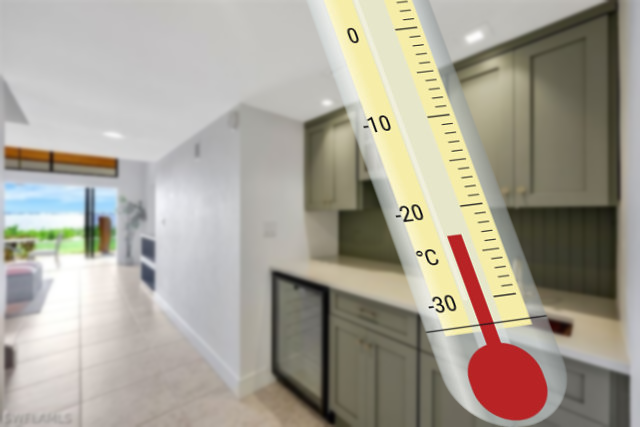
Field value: -23 °C
